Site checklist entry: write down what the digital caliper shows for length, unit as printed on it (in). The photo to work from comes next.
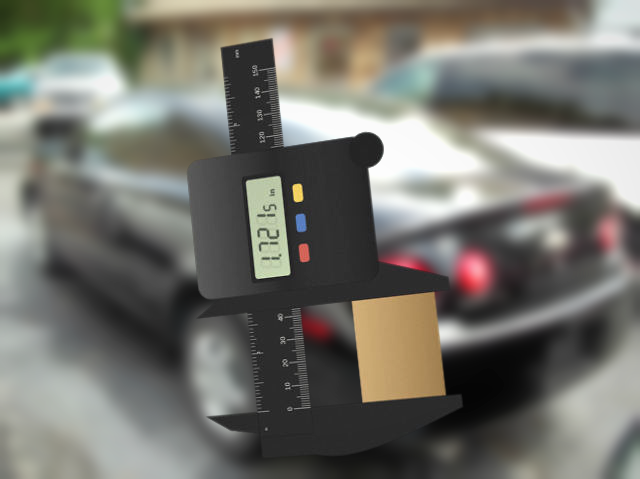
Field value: 1.7215 in
